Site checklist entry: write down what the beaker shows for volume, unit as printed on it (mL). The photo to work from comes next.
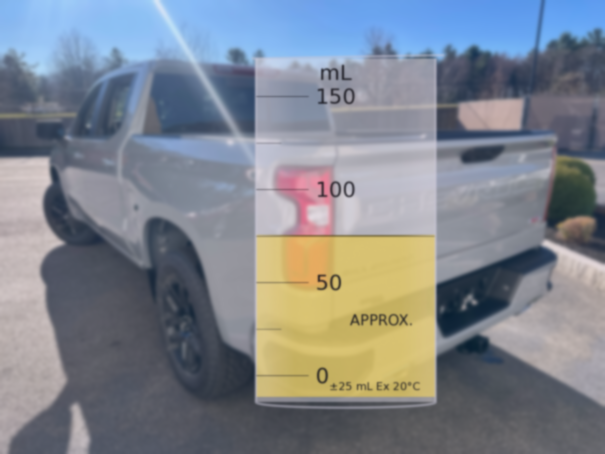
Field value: 75 mL
